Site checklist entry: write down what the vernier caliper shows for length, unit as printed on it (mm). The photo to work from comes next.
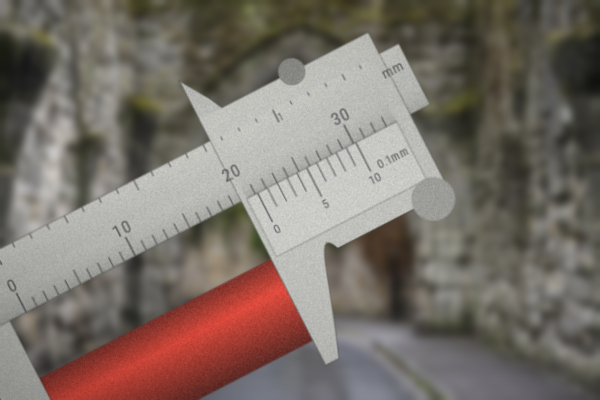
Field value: 21.2 mm
